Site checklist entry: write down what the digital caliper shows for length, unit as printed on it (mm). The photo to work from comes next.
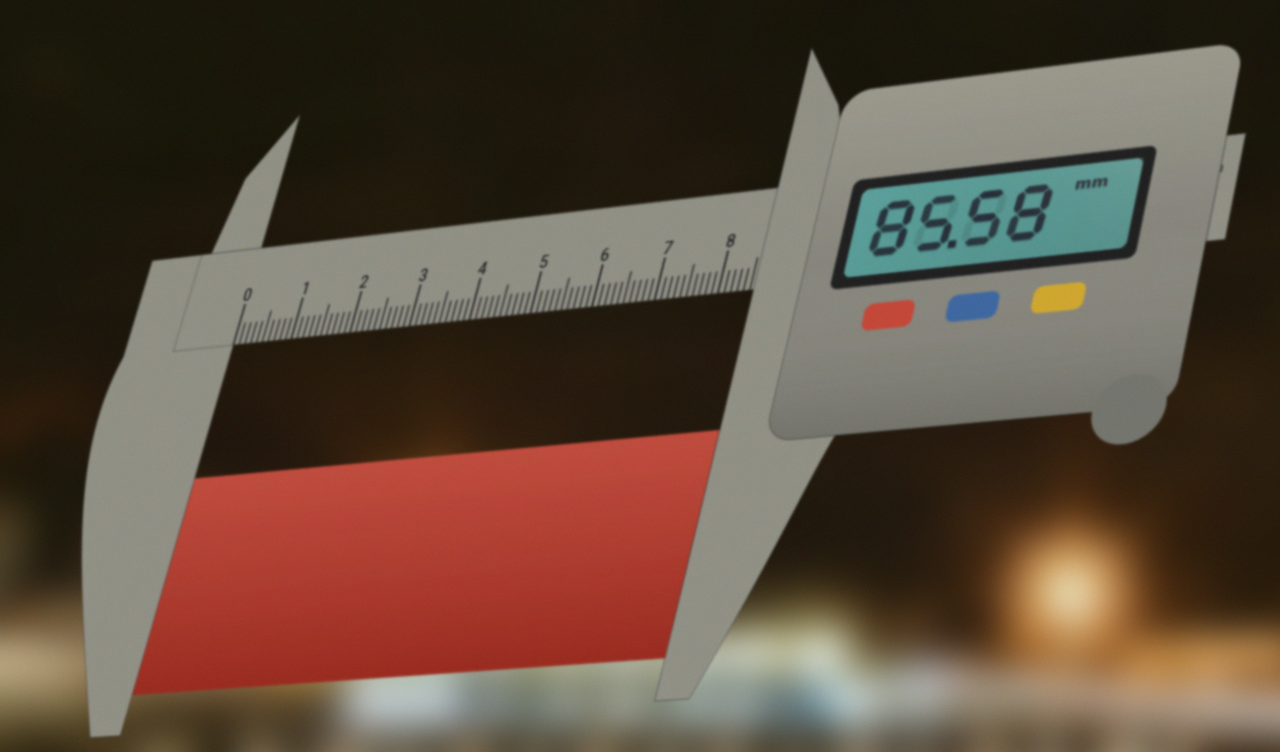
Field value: 85.58 mm
